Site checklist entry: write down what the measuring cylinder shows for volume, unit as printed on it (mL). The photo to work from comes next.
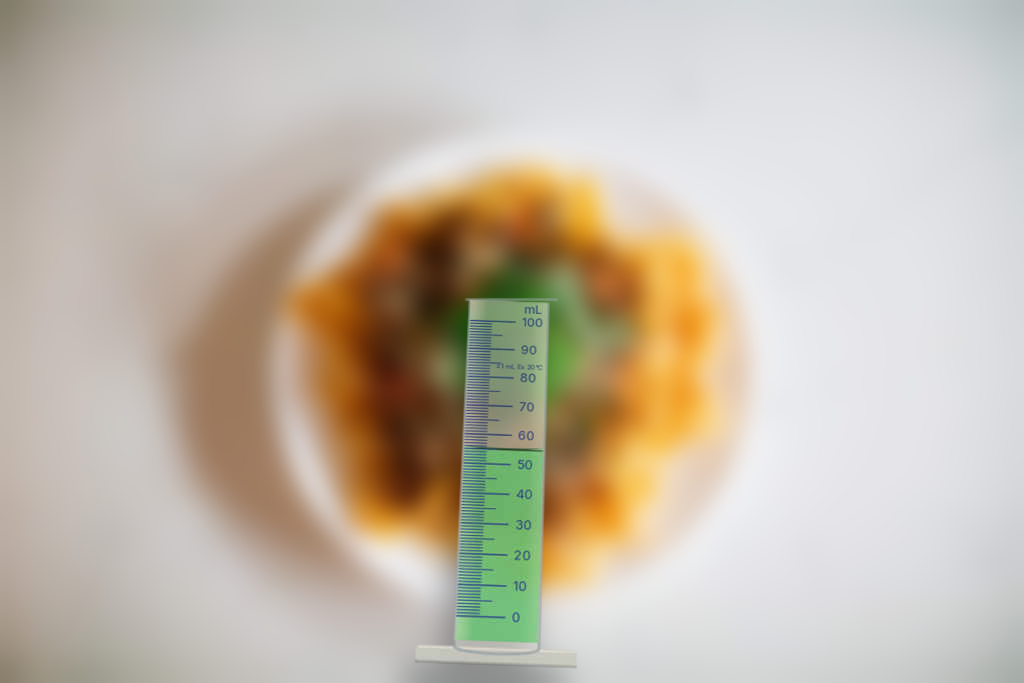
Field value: 55 mL
